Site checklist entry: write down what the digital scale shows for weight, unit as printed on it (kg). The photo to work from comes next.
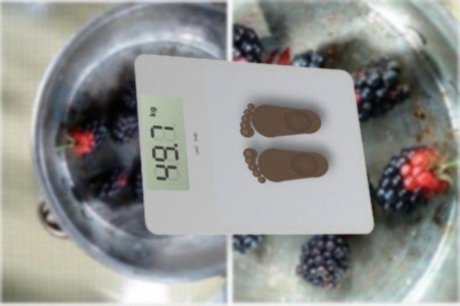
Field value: 49.7 kg
